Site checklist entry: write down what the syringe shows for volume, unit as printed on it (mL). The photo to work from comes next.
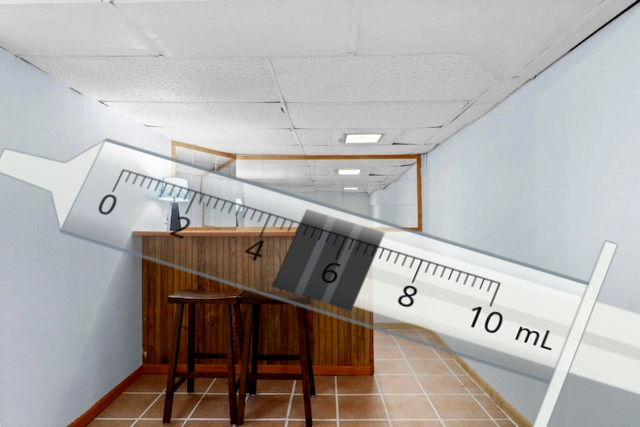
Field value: 4.8 mL
